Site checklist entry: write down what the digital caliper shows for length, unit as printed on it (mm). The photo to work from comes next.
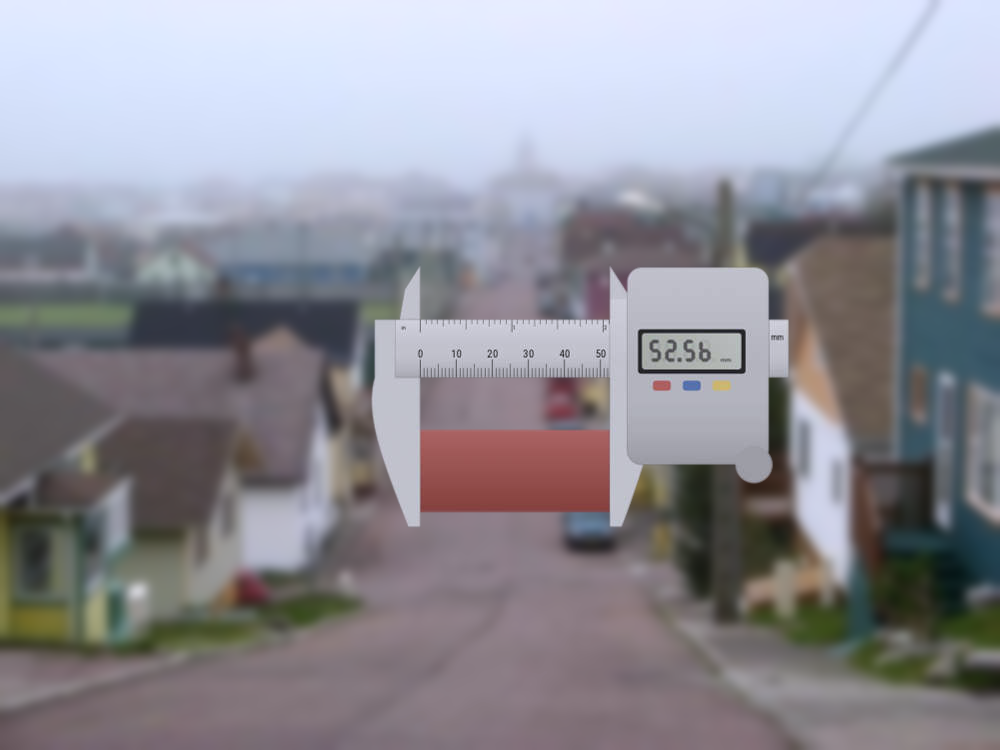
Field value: 52.56 mm
